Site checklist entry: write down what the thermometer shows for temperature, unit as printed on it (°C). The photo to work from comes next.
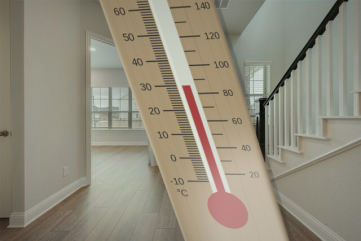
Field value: 30 °C
